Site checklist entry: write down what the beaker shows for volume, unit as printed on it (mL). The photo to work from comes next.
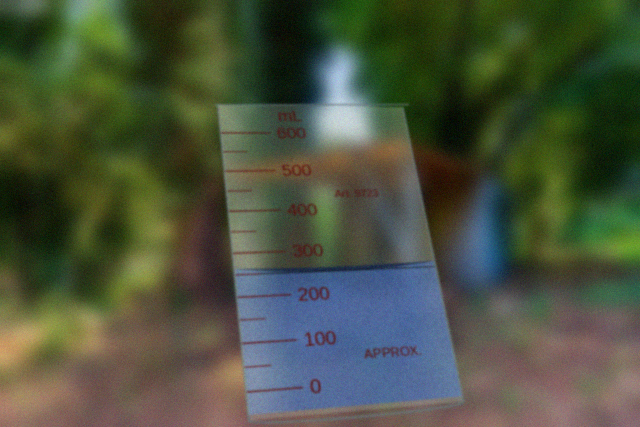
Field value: 250 mL
